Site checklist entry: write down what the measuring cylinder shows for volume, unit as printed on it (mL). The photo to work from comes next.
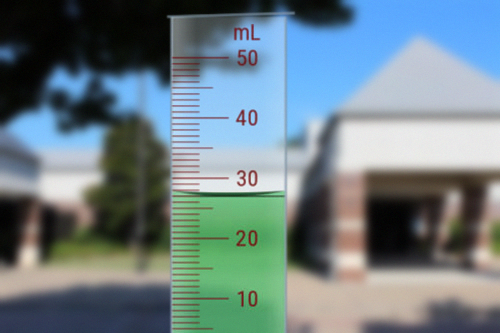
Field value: 27 mL
